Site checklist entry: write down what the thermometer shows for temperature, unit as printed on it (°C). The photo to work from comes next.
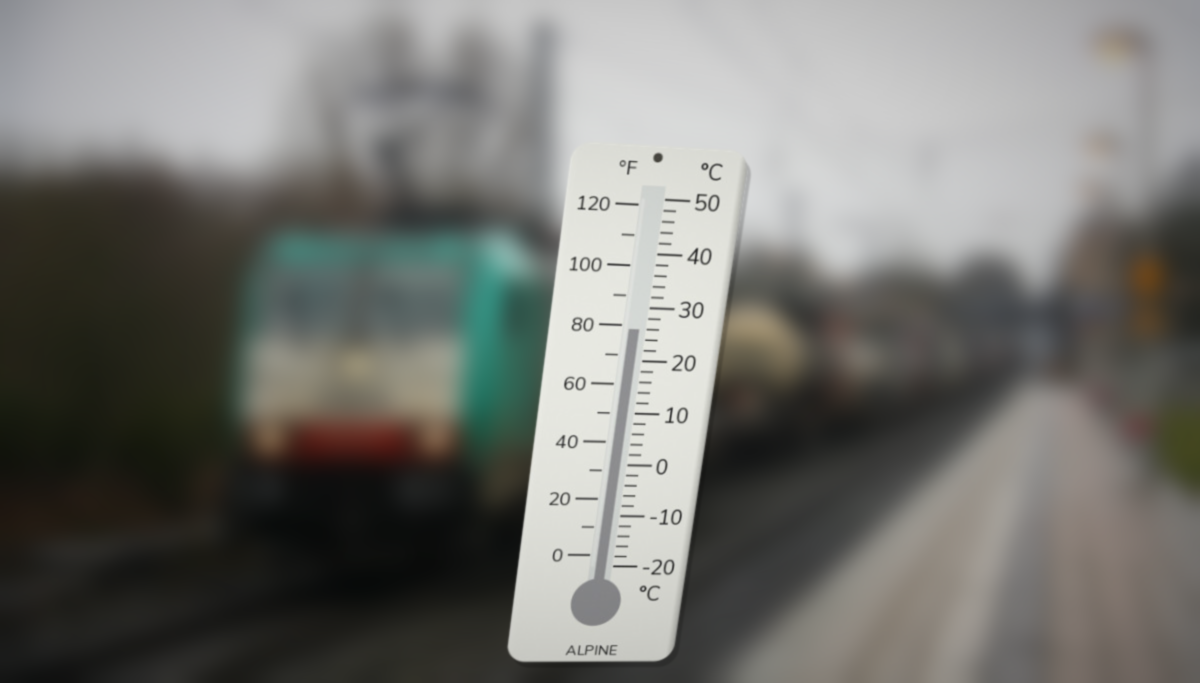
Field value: 26 °C
